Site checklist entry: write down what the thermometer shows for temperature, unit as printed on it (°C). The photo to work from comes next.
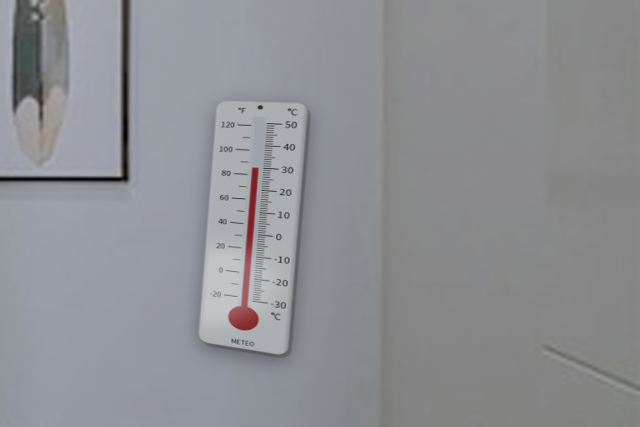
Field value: 30 °C
